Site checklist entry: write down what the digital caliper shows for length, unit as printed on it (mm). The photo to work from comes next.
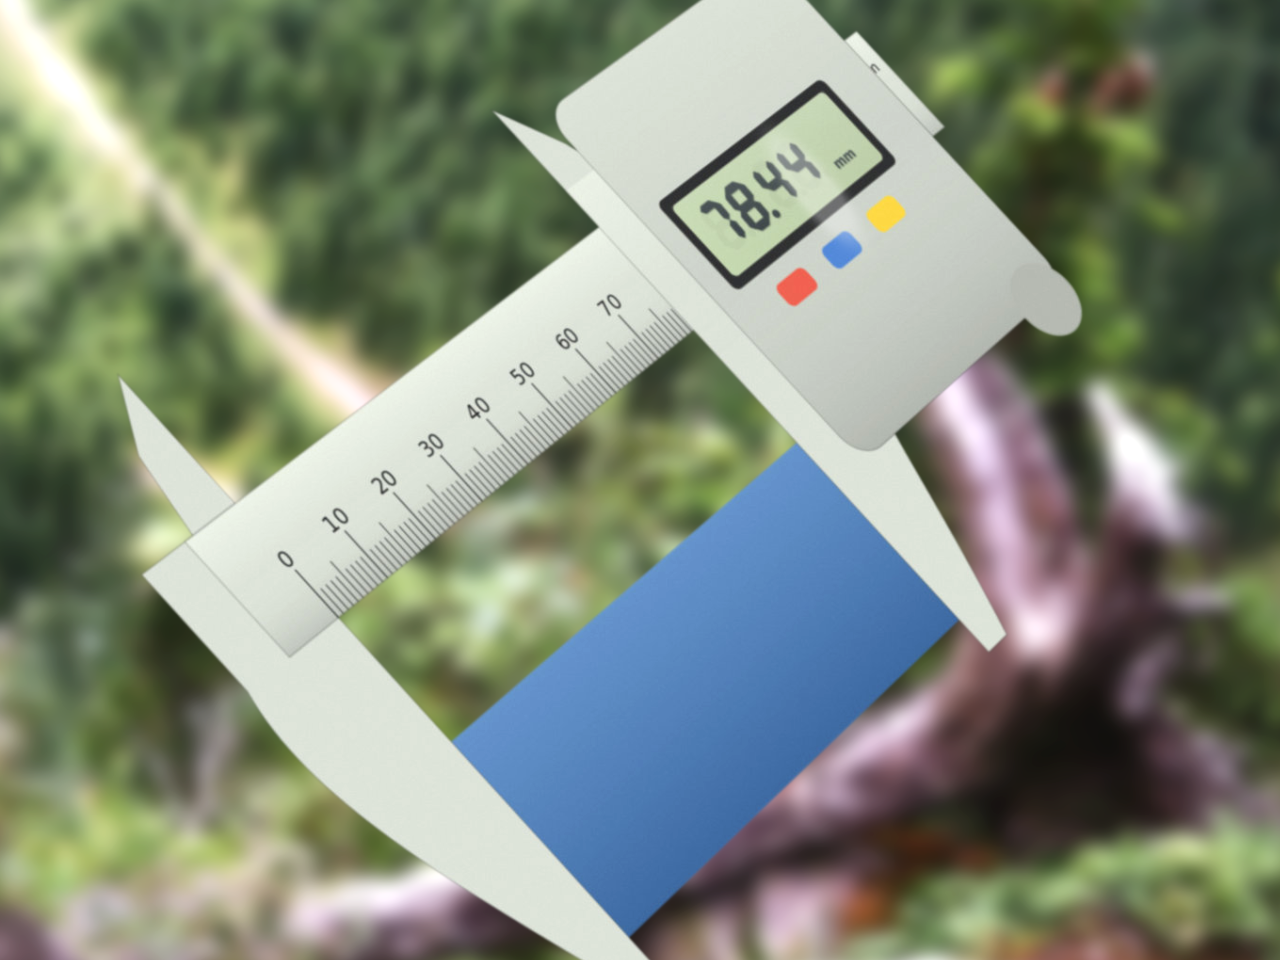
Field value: 78.44 mm
